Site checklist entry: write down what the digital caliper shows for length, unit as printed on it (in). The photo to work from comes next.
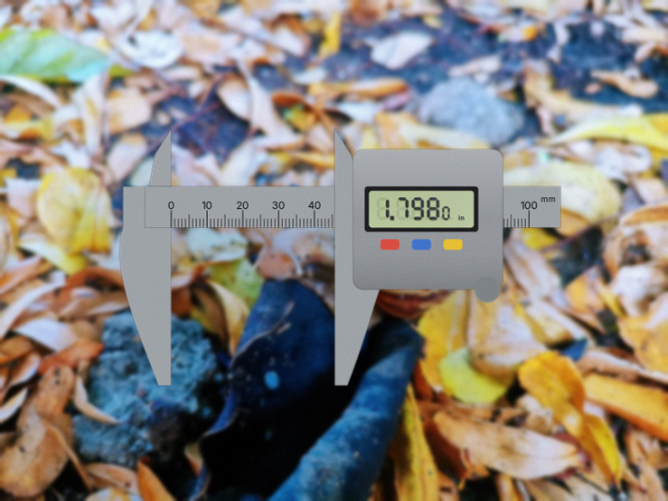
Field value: 1.7980 in
